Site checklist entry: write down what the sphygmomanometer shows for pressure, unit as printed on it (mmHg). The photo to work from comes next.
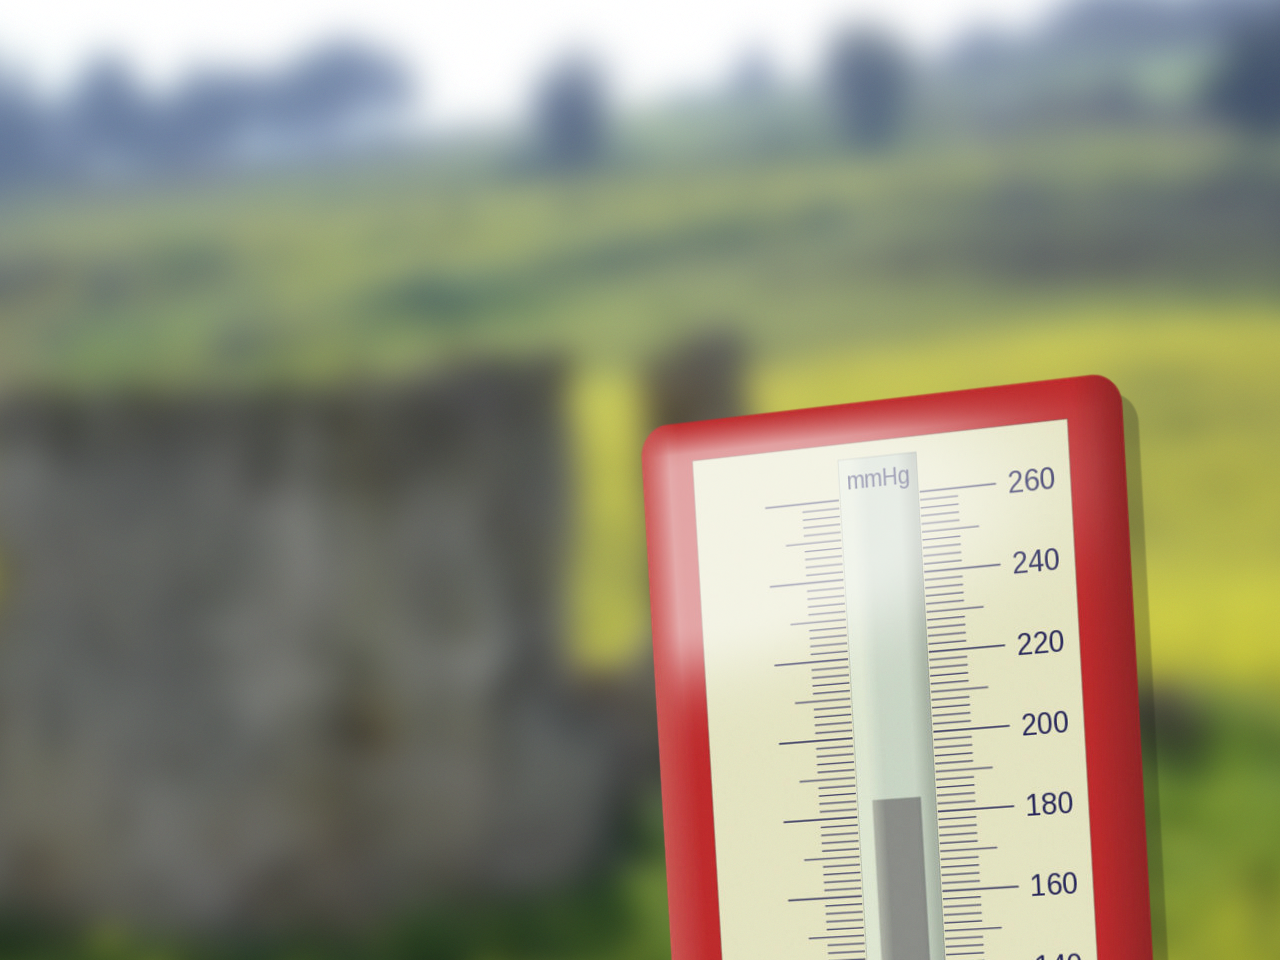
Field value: 184 mmHg
